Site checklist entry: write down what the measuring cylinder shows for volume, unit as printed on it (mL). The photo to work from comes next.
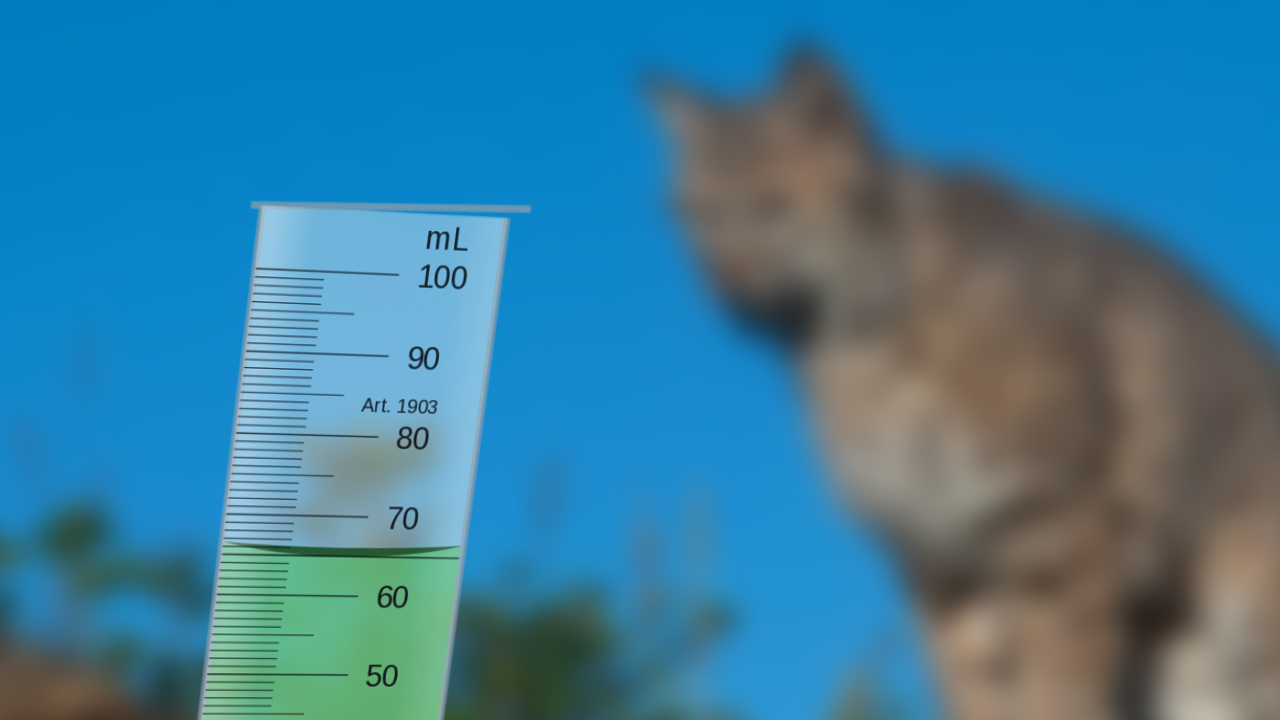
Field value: 65 mL
